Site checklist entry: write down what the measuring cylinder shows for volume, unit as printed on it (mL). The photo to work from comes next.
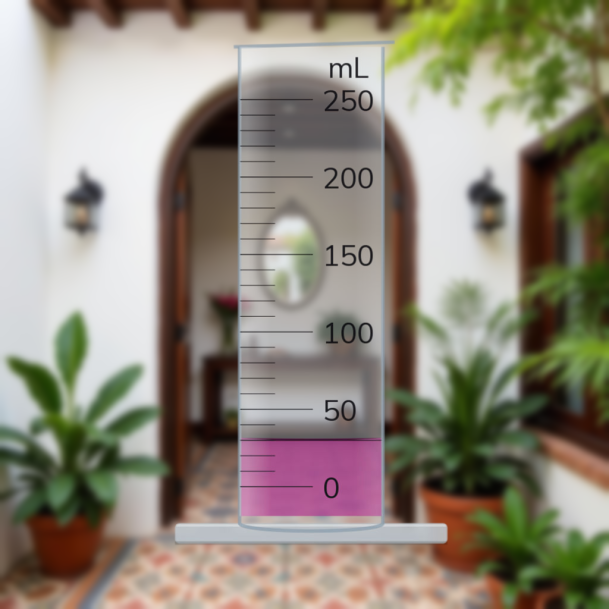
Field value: 30 mL
